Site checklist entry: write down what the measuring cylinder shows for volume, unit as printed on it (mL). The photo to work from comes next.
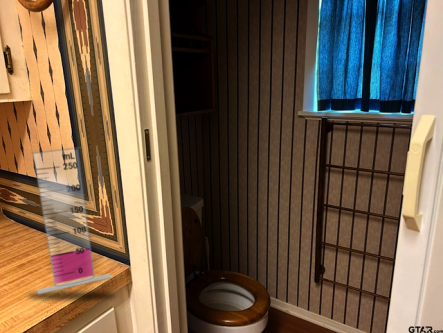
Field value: 50 mL
